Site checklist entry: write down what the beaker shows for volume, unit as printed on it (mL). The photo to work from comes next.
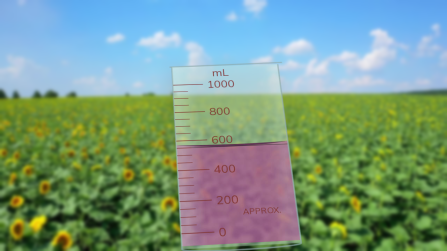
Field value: 550 mL
